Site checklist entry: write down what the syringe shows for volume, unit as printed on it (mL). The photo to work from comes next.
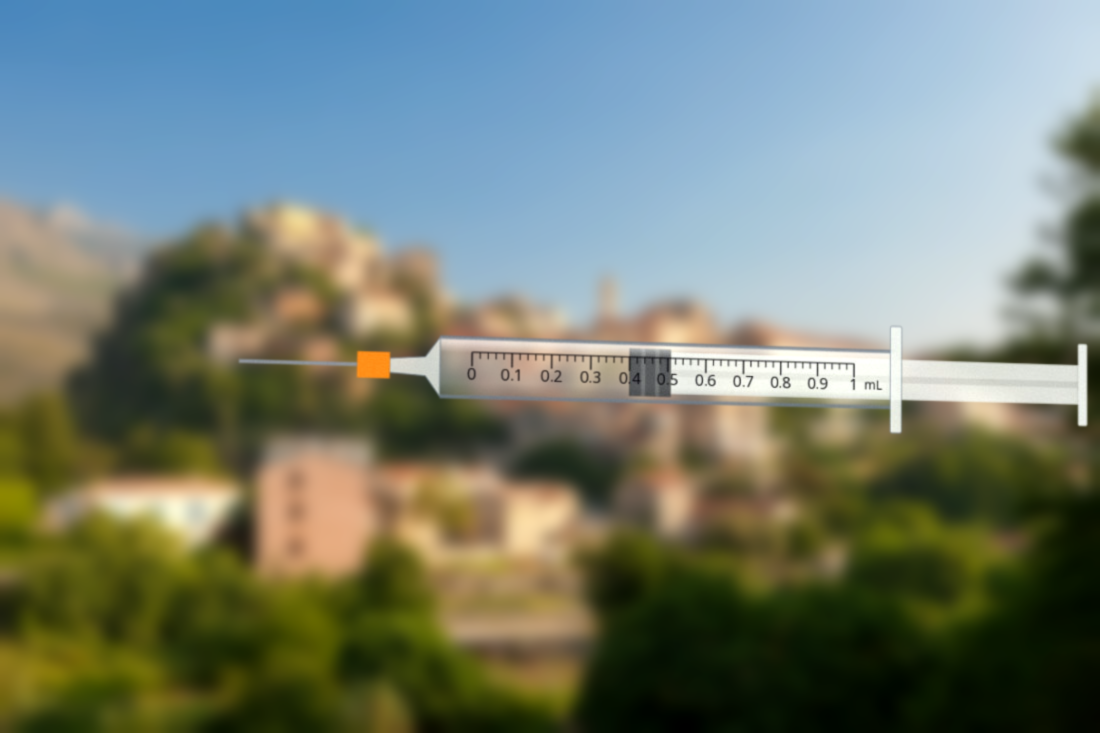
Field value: 0.4 mL
